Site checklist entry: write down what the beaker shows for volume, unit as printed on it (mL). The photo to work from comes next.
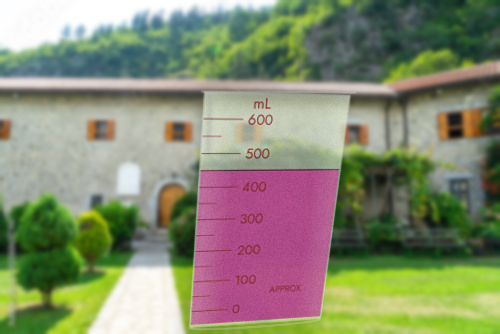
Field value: 450 mL
